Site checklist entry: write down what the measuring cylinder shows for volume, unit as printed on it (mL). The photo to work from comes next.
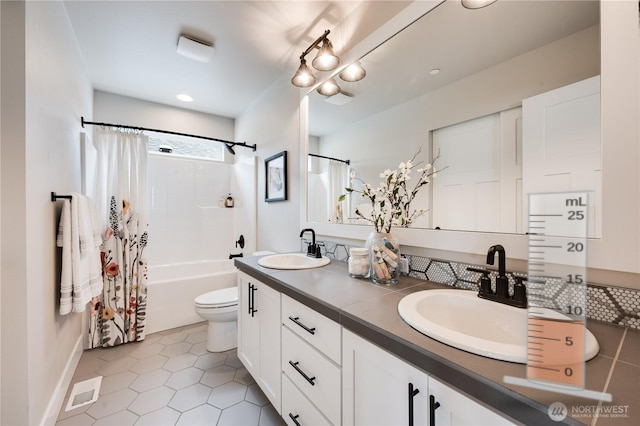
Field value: 8 mL
